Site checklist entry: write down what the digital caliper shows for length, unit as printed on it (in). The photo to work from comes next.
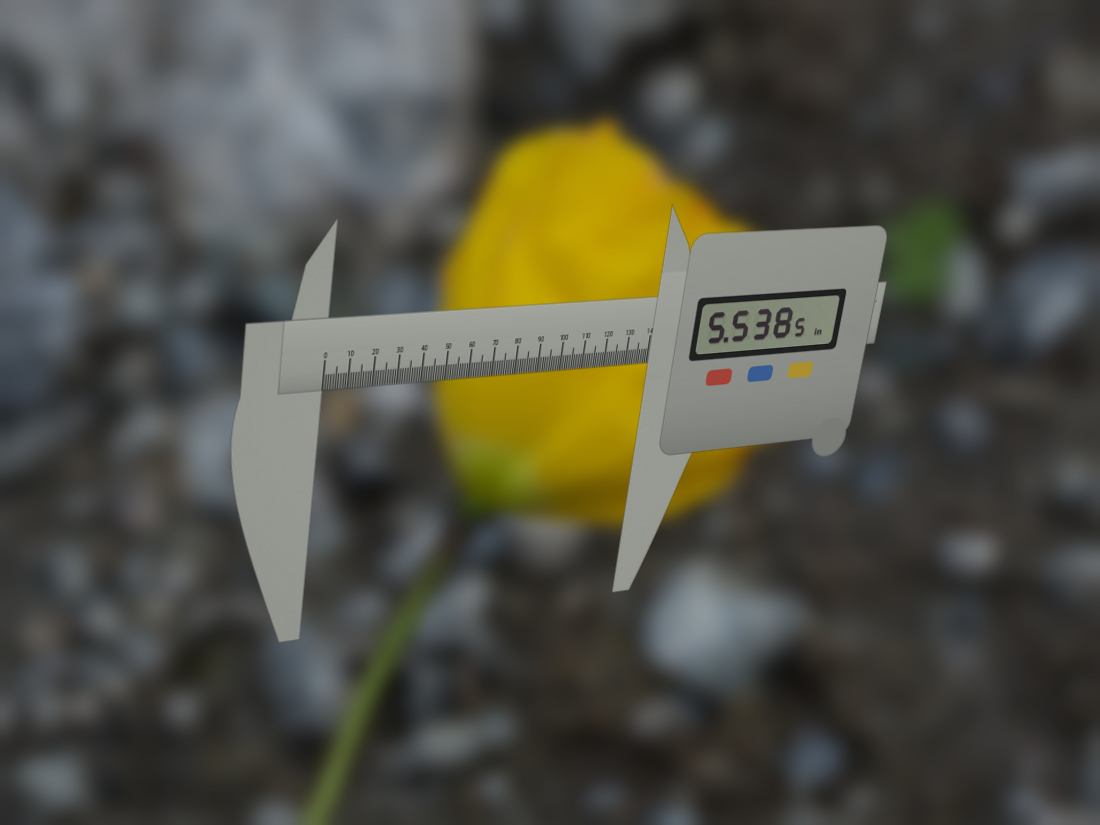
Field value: 5.5385 in
